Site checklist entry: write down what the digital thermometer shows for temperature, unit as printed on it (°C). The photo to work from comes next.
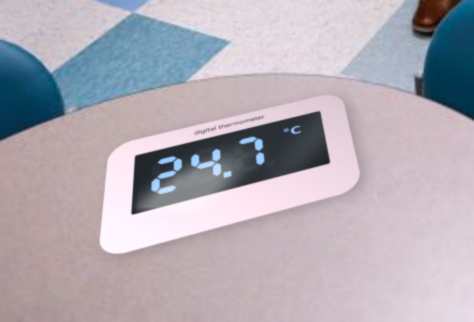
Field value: 24.7 °C
